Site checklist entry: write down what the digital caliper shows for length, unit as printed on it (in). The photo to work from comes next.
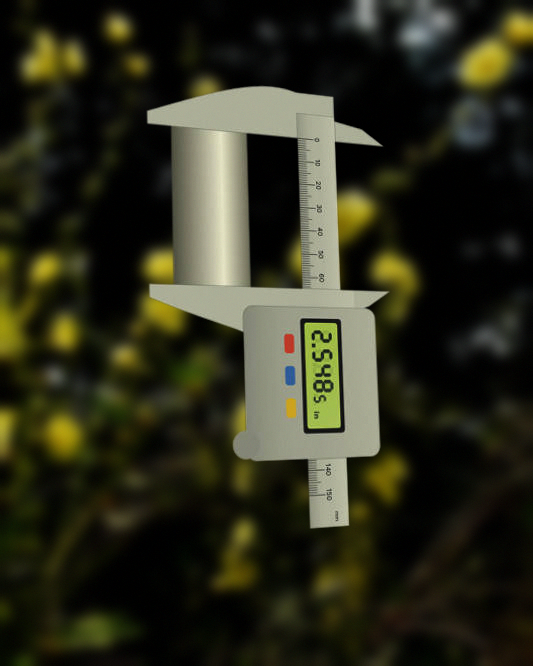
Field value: 2.5485 in
